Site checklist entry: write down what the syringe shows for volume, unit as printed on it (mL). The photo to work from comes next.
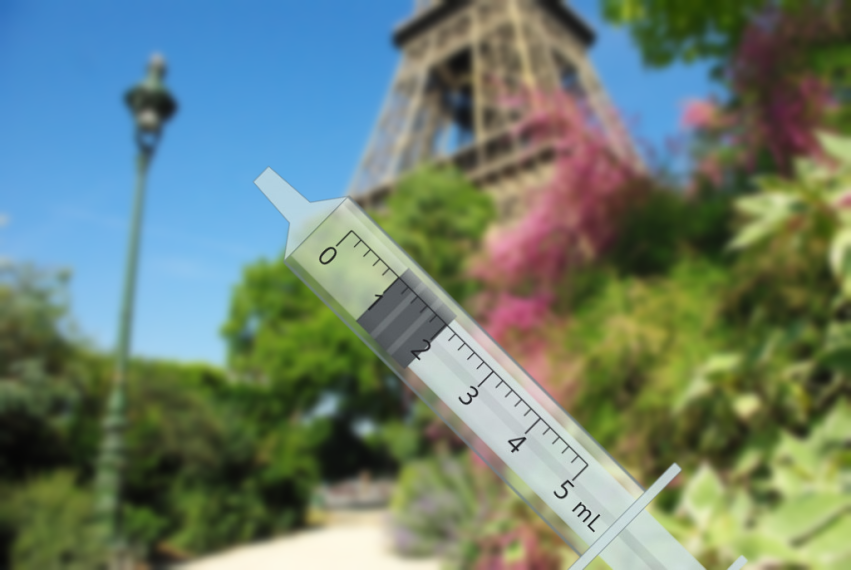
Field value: 1 mL
